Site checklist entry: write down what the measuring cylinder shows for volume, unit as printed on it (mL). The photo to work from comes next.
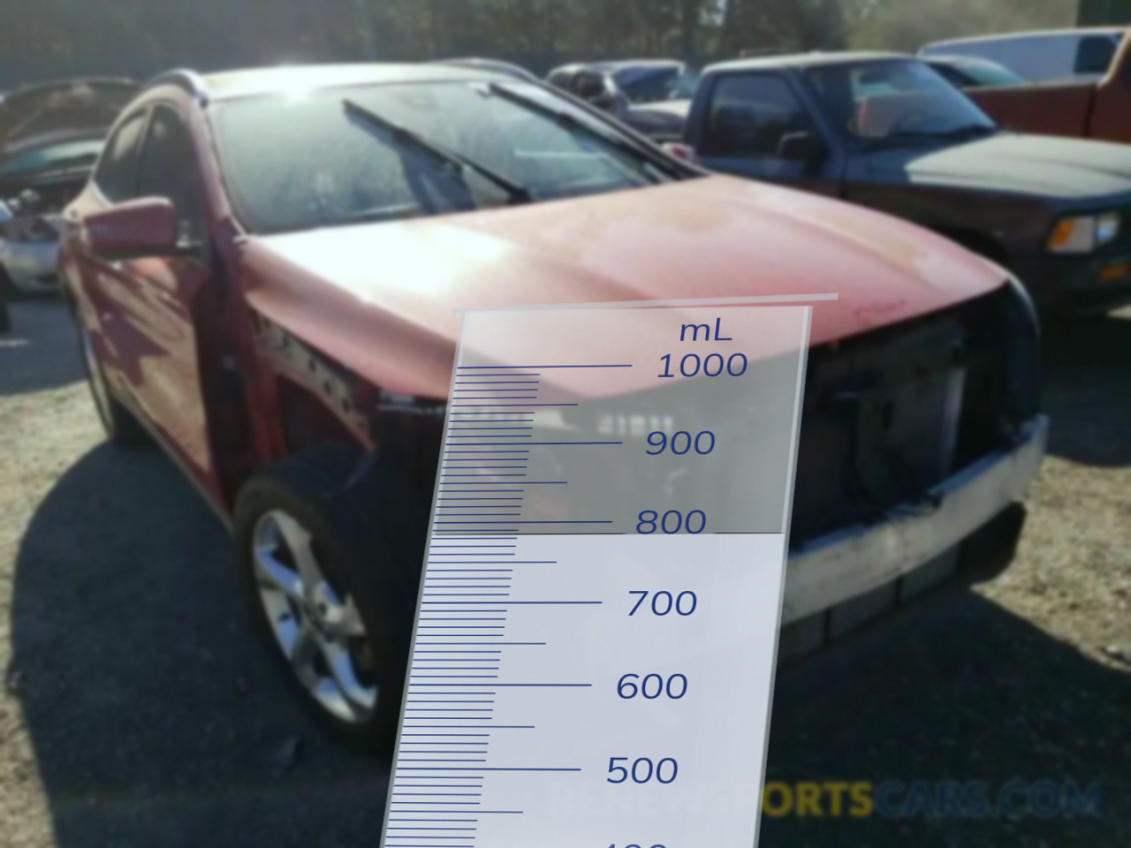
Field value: 785 mL
